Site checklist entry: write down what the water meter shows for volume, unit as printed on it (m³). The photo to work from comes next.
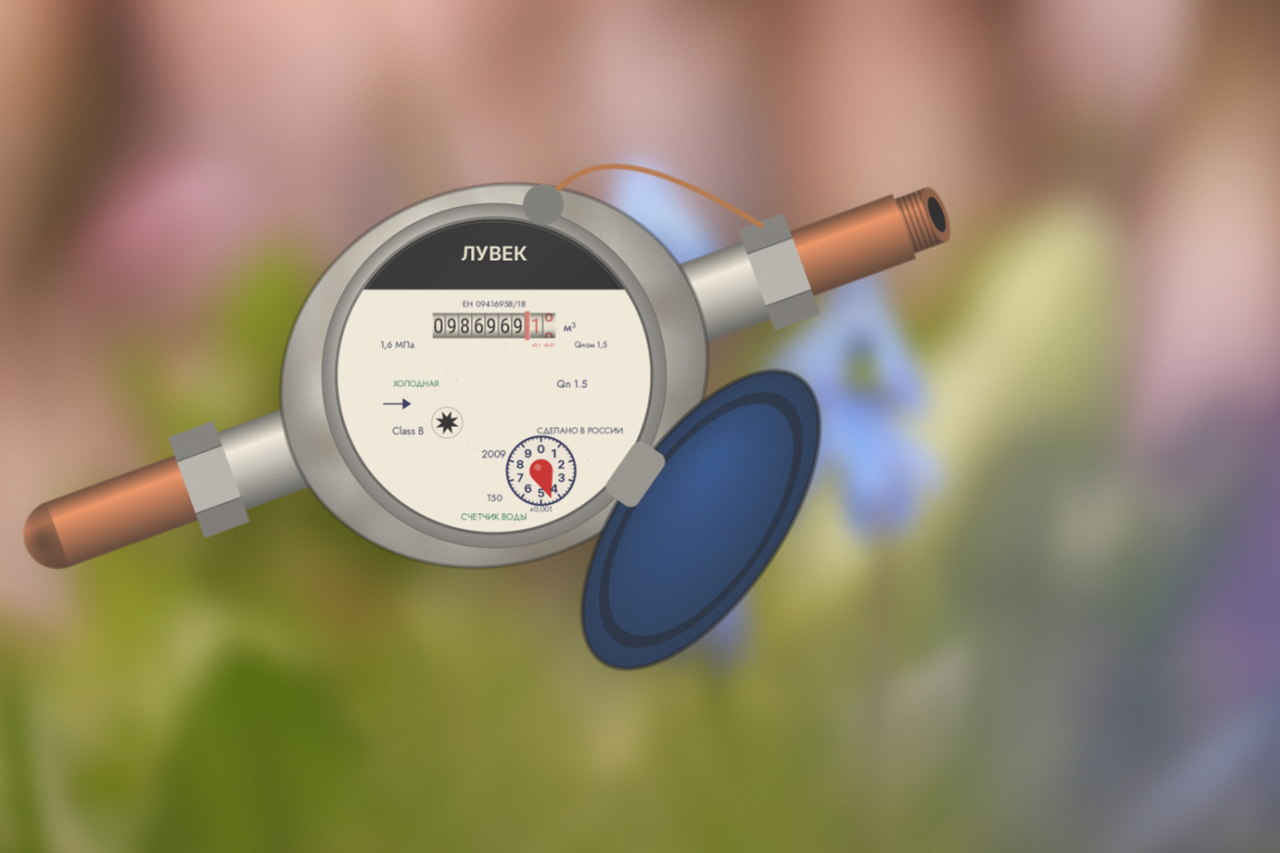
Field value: 986969.184 m³
